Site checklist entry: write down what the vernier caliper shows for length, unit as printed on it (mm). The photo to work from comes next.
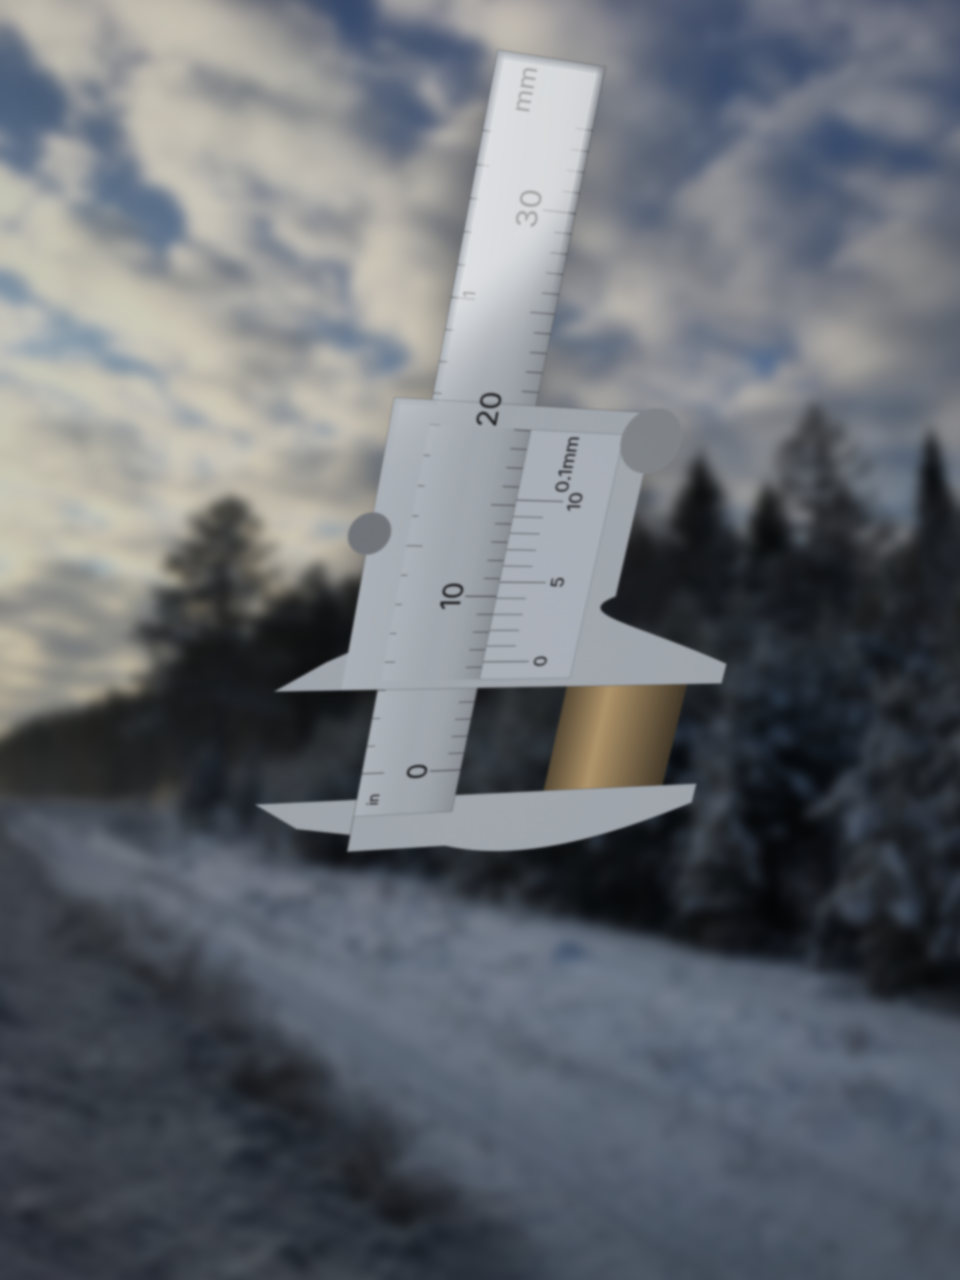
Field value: 6.3 mm
